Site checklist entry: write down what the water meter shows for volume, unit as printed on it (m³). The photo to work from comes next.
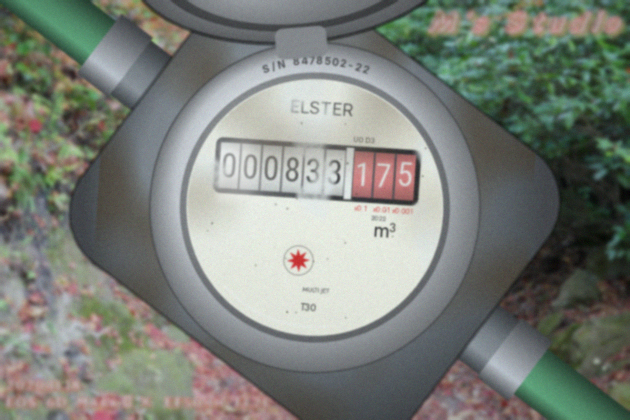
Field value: 833.175 m³
